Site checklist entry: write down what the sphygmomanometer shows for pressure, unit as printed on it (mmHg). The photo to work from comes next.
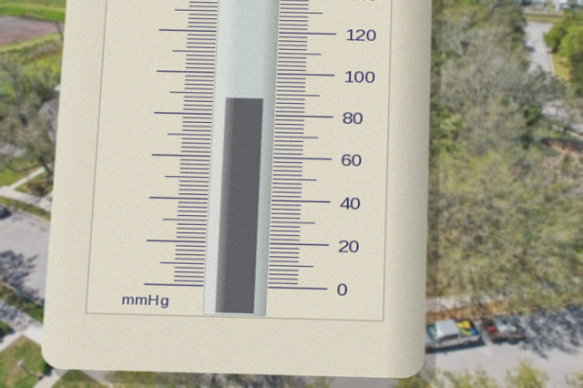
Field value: 88 mmHg
